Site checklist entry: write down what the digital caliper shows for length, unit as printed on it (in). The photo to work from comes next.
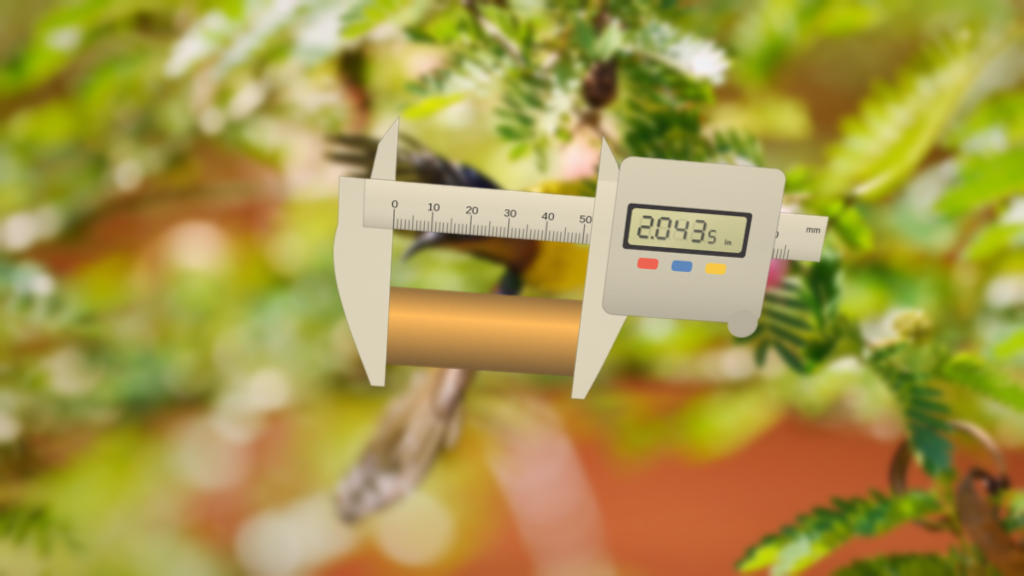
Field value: 2.0435 in
